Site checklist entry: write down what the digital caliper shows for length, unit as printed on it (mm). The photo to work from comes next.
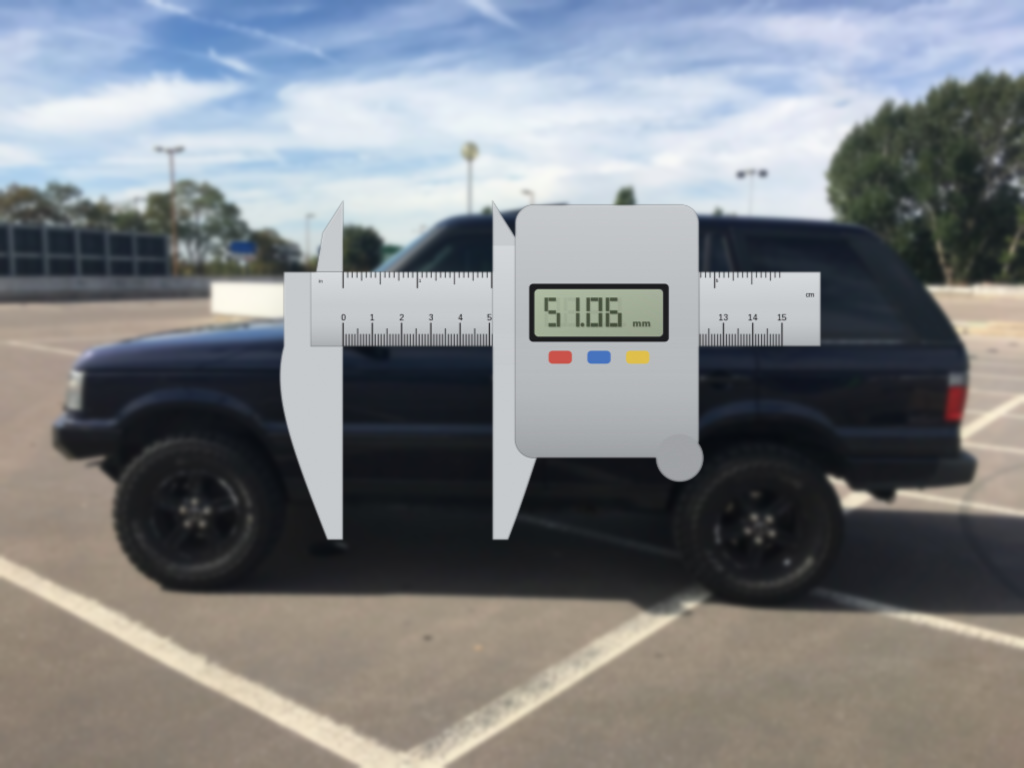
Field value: 51.06 mm
